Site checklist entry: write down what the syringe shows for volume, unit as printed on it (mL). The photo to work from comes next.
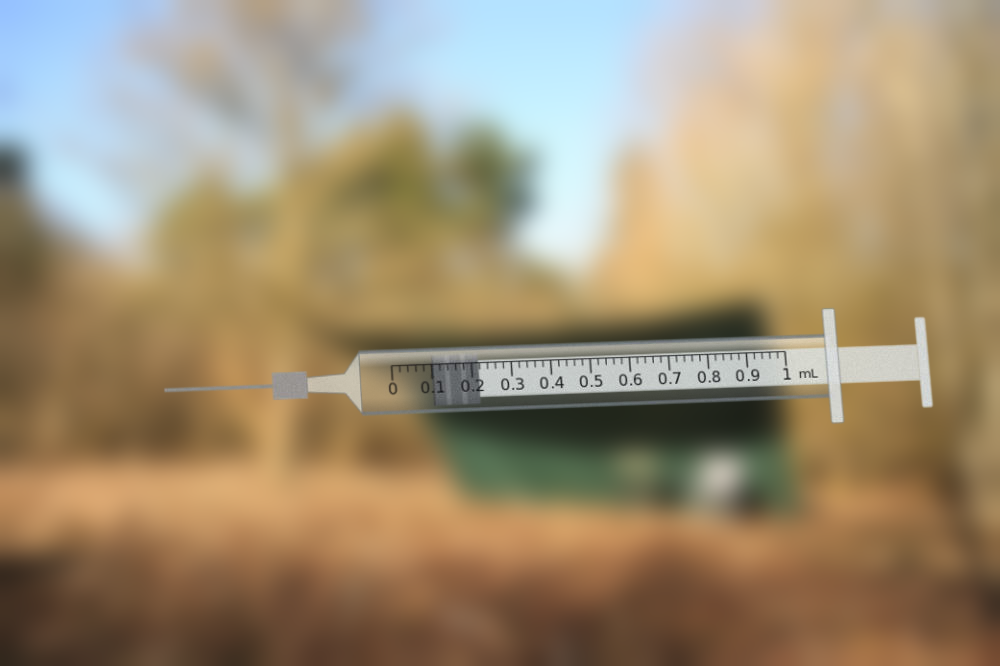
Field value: 0.1 mL
